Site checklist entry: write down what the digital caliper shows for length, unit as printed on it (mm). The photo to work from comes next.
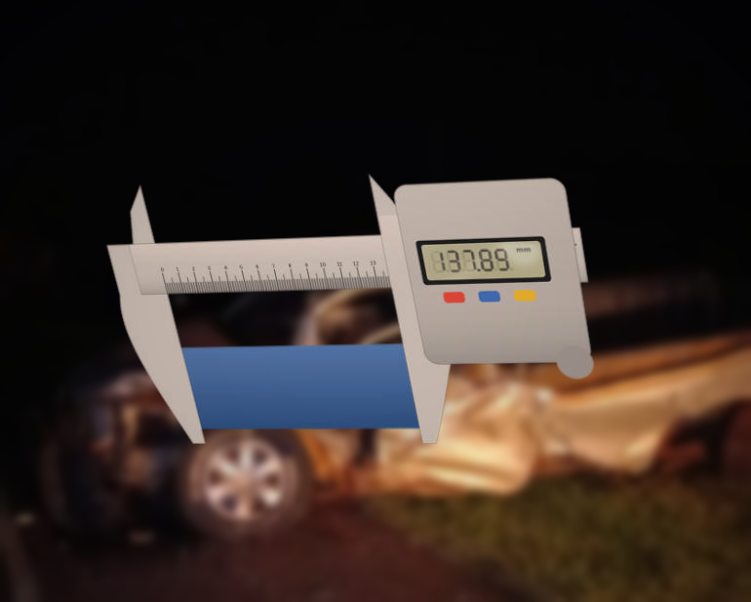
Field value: 137.89 mm
